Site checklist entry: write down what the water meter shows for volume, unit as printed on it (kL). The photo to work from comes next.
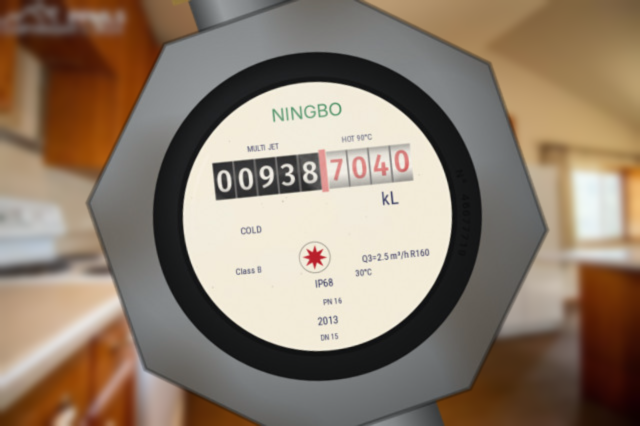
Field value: 938.7040 kL
